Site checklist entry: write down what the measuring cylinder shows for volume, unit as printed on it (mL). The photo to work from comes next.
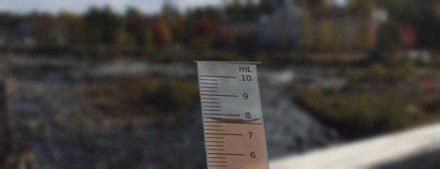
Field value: 7.6 mL
